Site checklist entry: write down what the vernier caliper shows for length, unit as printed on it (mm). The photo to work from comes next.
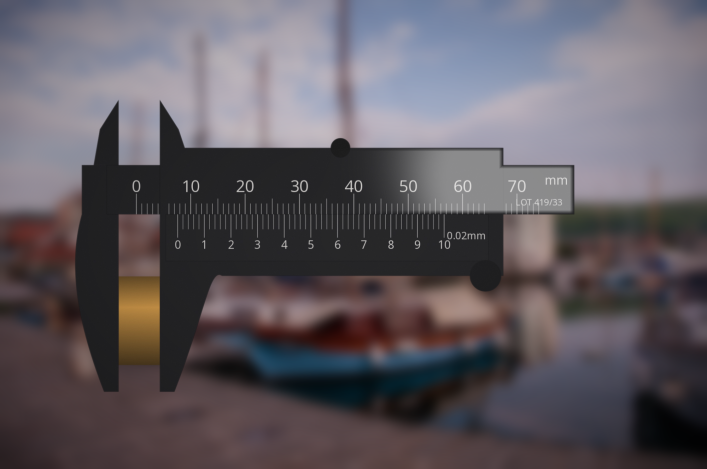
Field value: 7.6 mm
